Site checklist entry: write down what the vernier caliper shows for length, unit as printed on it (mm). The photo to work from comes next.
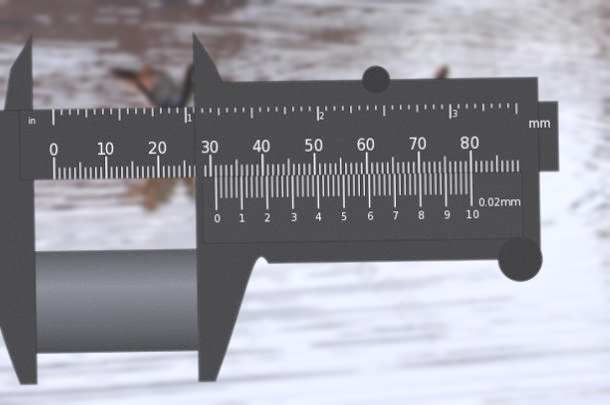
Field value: 31.0 mm
